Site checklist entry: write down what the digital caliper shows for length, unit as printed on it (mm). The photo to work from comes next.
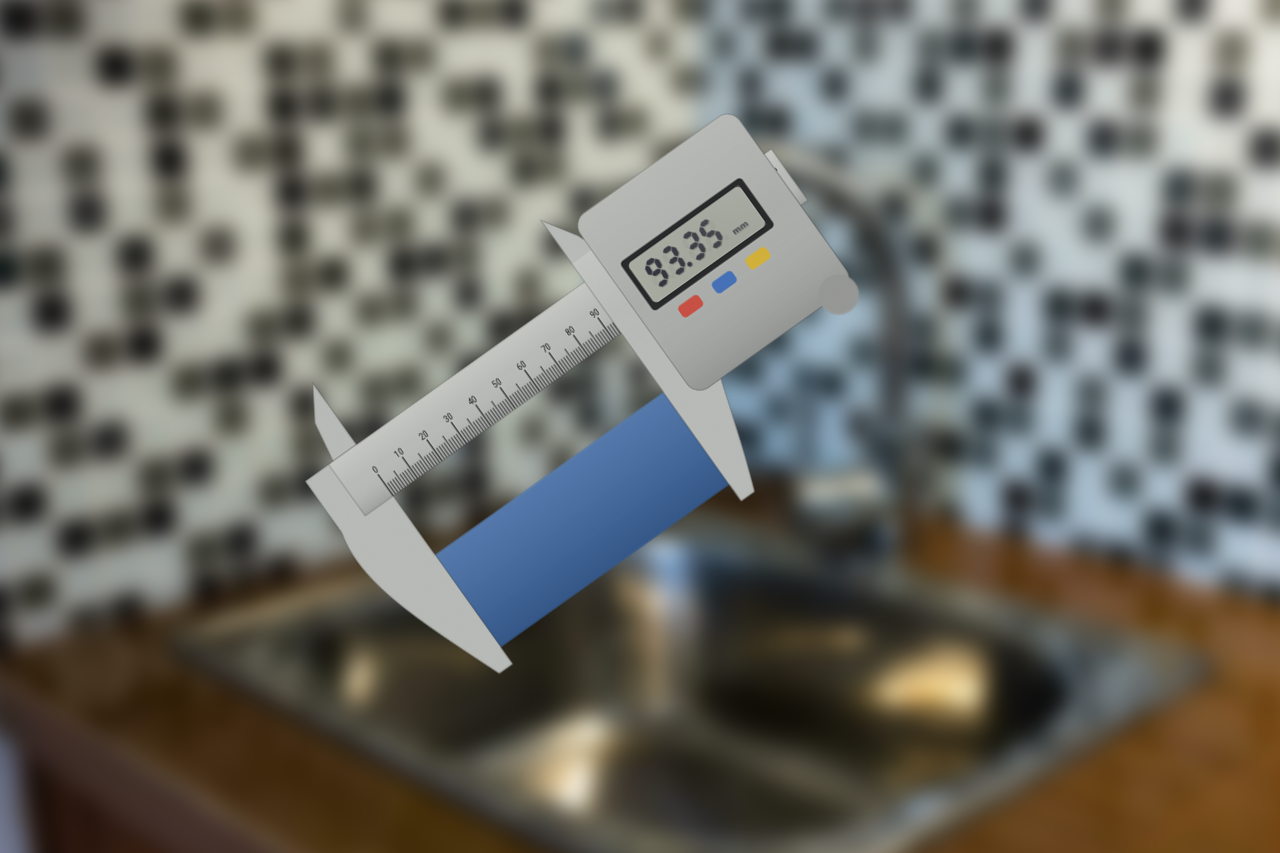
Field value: 93.35 mm
